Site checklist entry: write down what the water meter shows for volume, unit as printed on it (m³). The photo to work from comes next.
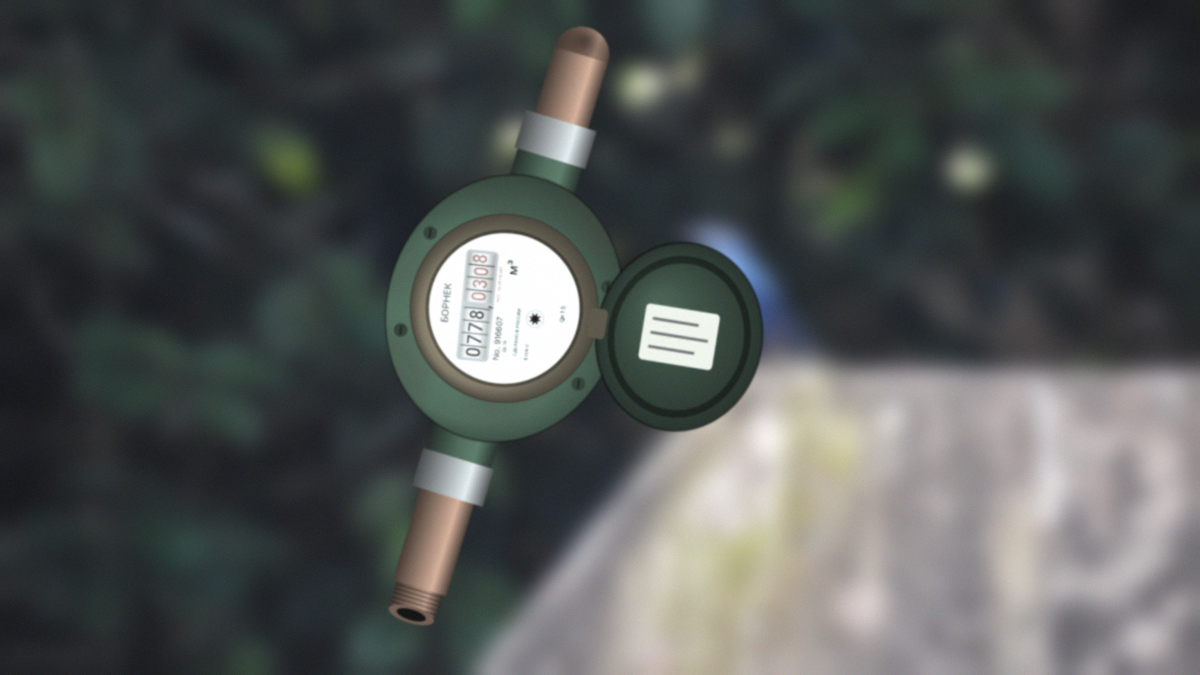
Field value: 778.0308 m³
